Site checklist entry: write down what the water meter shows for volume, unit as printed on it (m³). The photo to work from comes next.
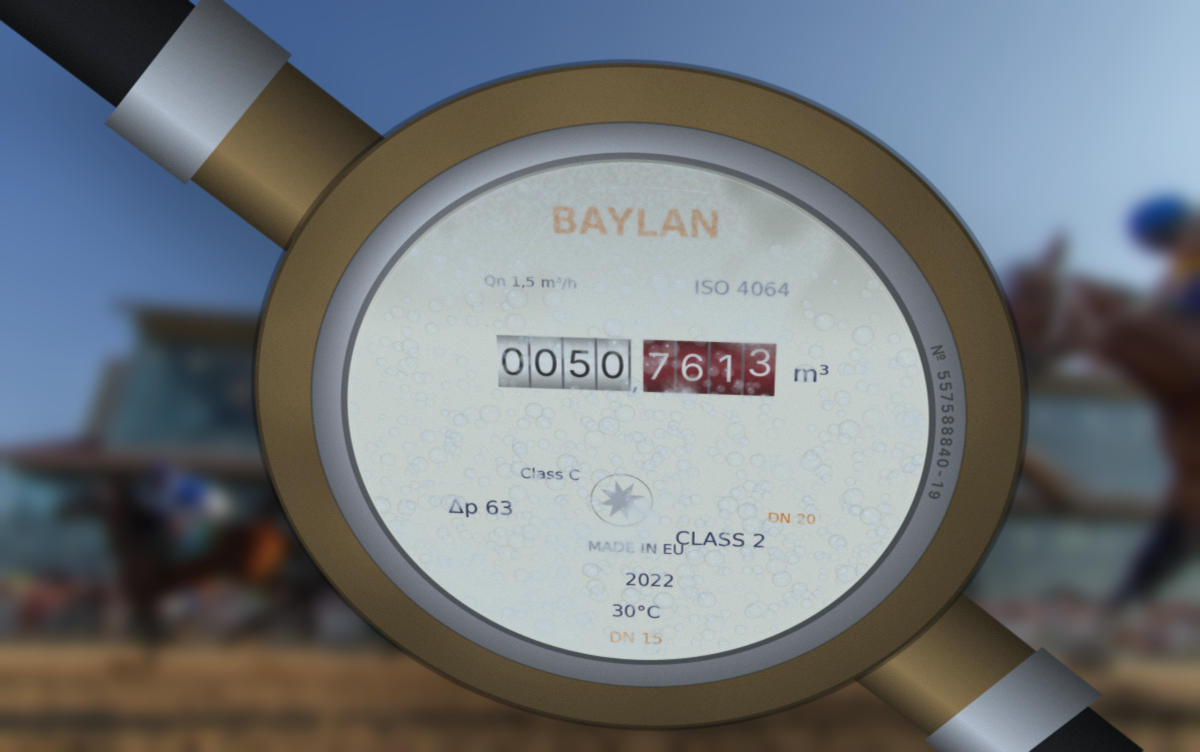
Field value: 50.7613 m³
